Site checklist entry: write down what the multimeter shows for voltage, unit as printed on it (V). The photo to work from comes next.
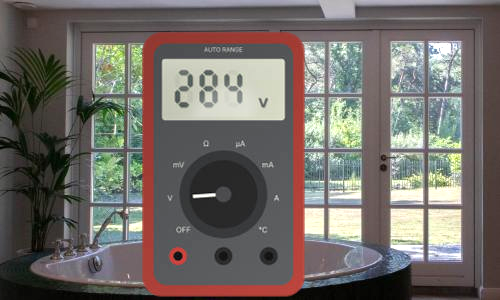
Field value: 284 V
